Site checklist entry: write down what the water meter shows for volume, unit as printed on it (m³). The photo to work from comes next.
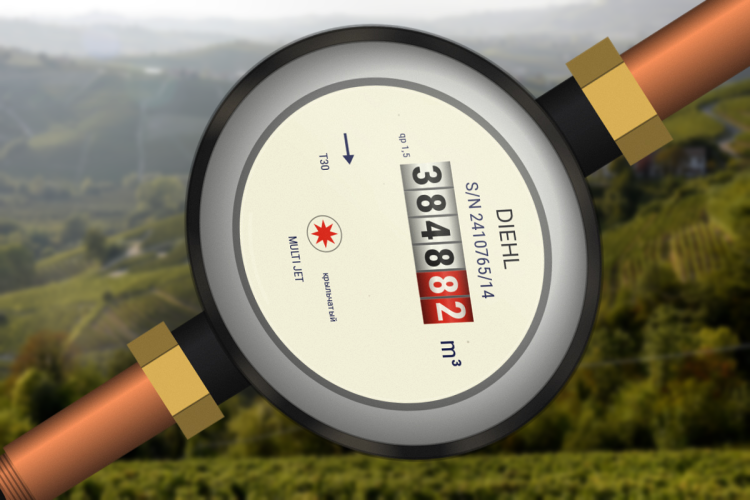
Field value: 3848.82 m³
